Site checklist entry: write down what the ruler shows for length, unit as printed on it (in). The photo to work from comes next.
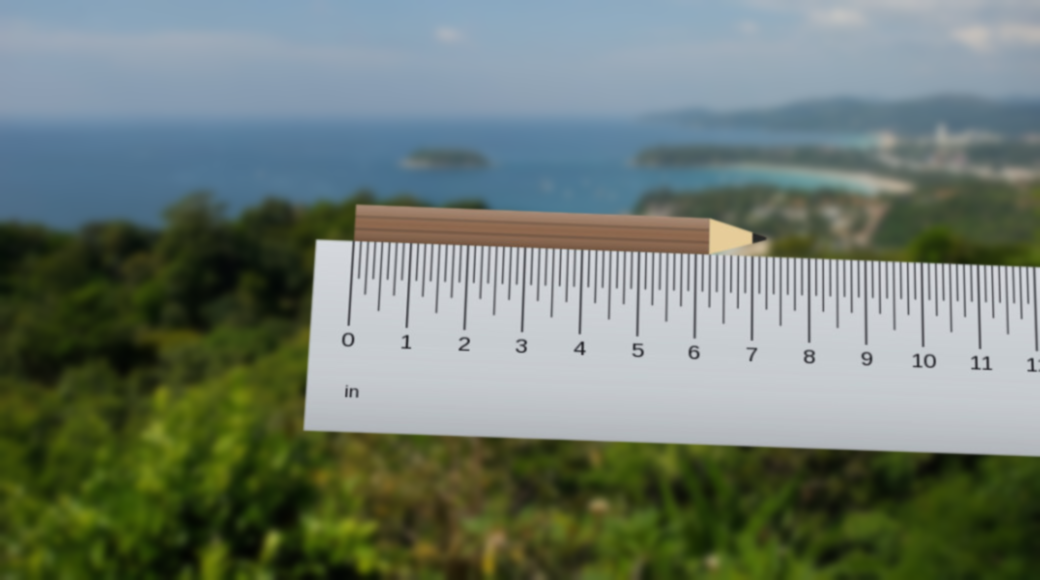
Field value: 7.25 in
